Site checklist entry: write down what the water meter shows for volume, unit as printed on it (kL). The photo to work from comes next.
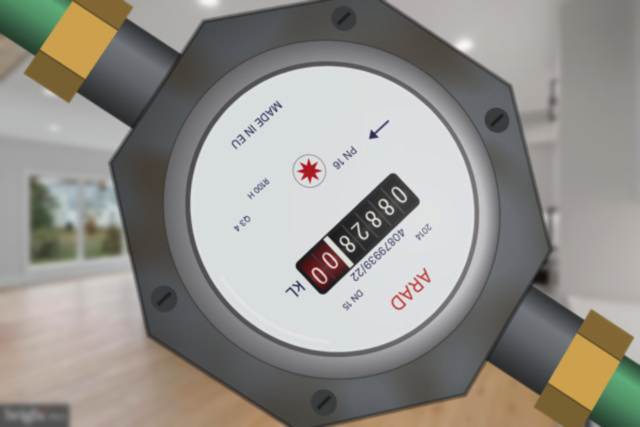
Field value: 8828.00 kL
